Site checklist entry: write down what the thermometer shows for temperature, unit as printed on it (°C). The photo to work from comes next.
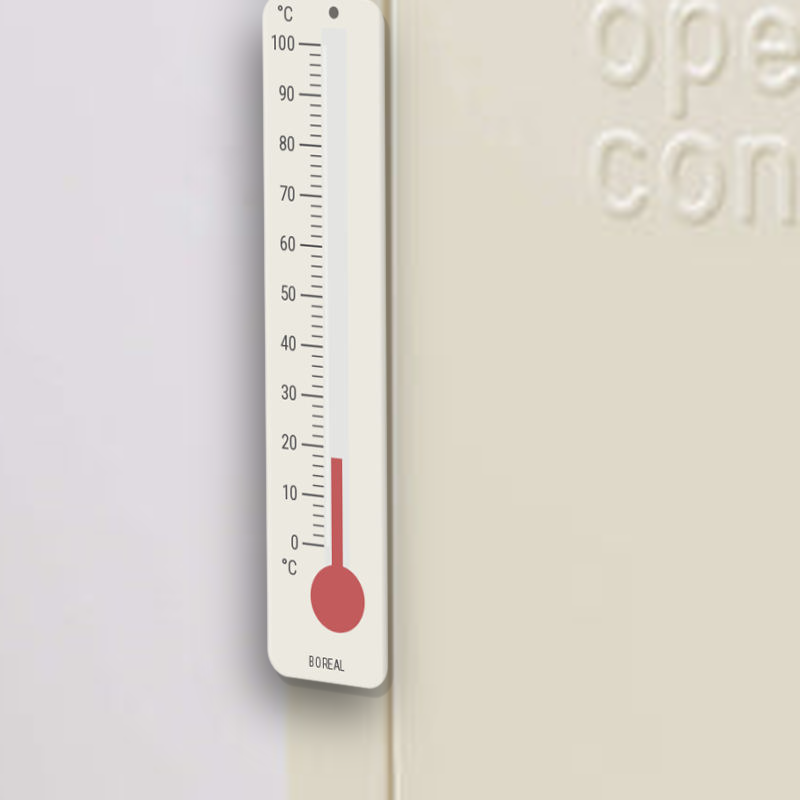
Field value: 18 °C
